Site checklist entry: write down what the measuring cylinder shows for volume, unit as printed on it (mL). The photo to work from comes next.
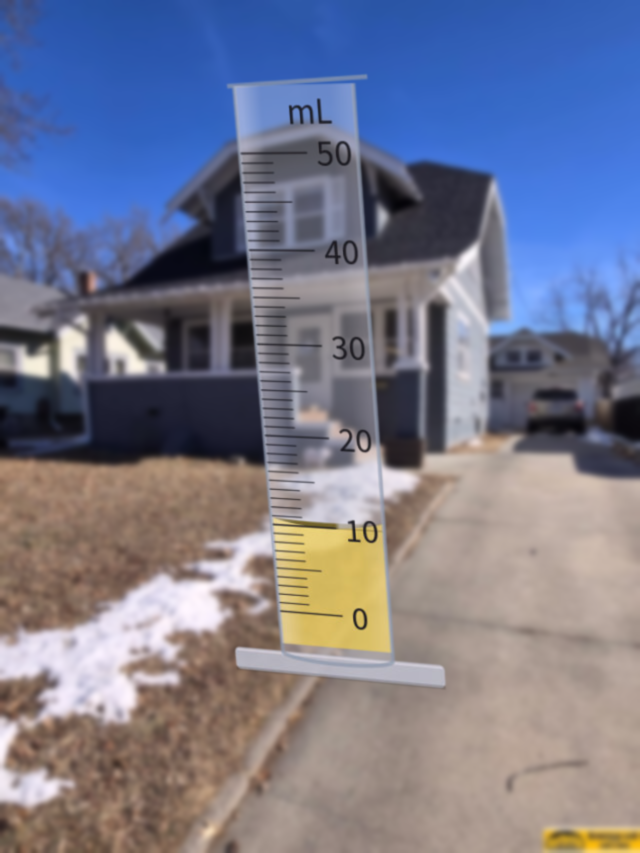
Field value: 10 mL
